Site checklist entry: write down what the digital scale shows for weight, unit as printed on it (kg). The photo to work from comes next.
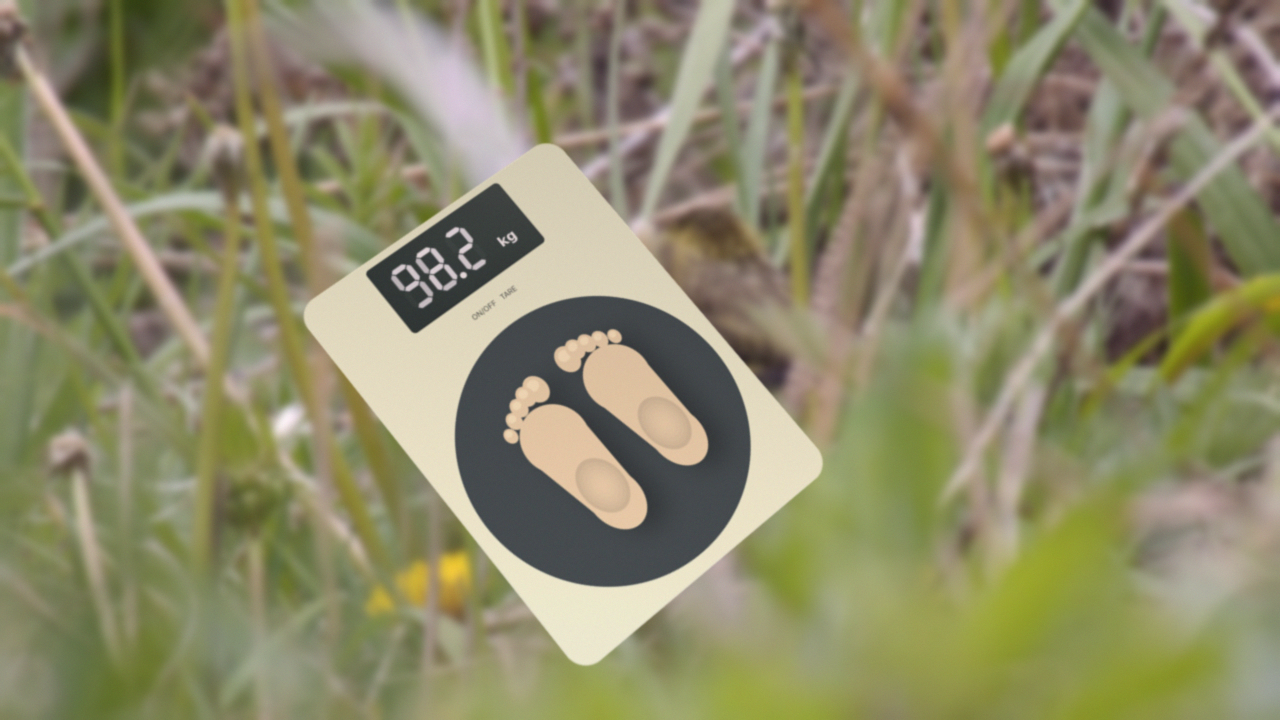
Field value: 98.2 kg
